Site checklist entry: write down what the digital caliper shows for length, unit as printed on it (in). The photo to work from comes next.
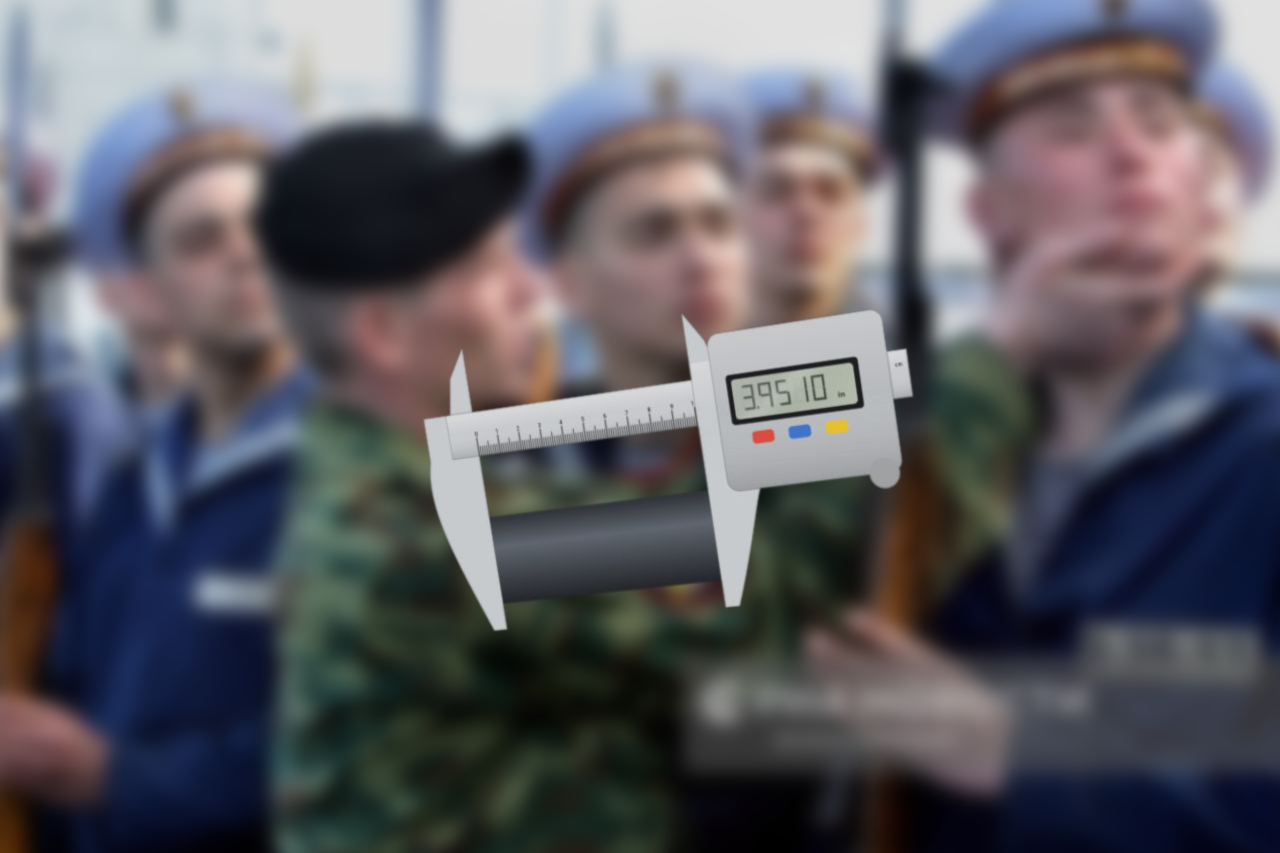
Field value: 3.9510 in
